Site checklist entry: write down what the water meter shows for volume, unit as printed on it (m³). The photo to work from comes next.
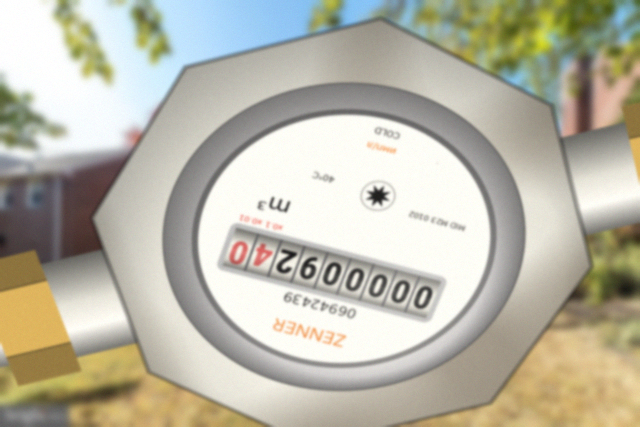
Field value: 92.40 m³
